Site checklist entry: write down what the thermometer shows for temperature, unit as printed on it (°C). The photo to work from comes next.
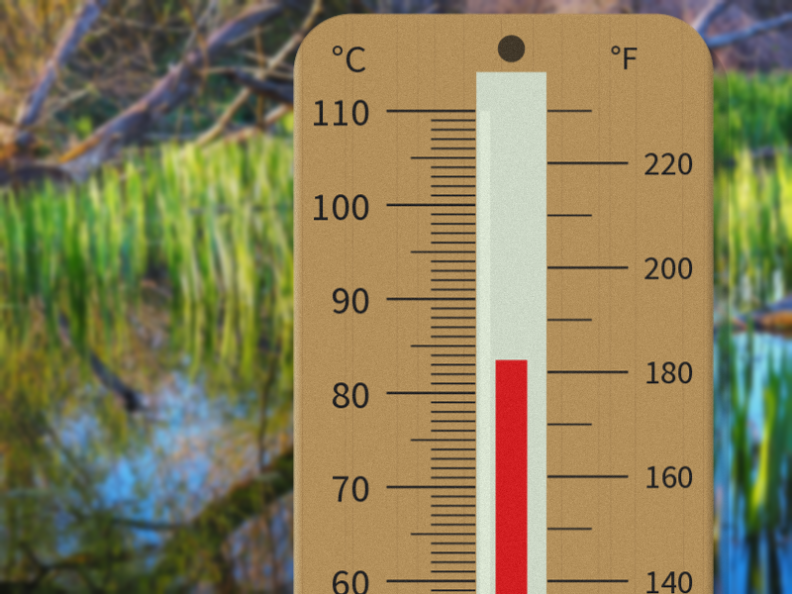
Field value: 83.5 °C
